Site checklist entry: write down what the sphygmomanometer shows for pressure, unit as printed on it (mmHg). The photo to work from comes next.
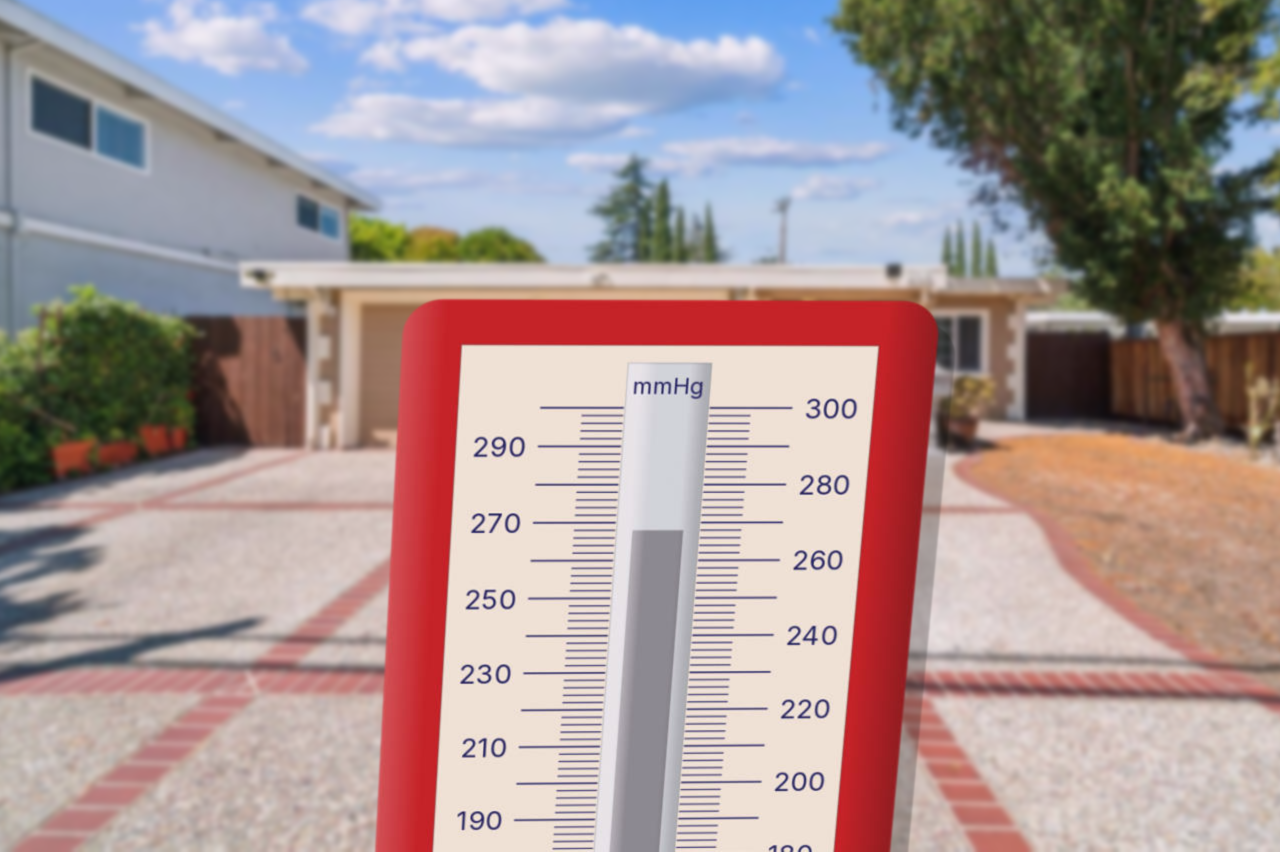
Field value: 268 mmHg
